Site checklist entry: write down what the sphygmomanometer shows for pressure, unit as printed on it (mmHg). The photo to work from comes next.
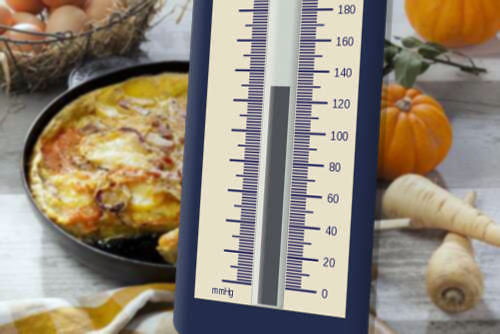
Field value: 130 mmHg
